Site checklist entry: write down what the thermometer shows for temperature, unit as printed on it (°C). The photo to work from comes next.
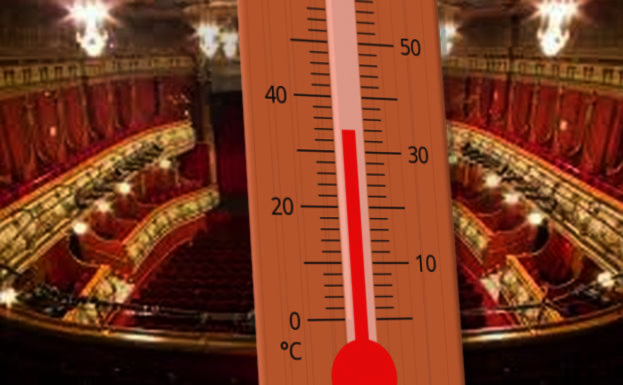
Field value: 34 °C
